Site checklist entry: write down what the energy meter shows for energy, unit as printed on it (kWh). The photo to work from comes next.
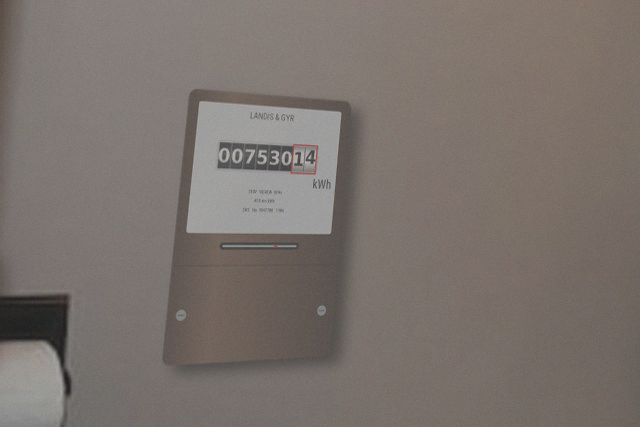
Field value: 7530.14 kWh
